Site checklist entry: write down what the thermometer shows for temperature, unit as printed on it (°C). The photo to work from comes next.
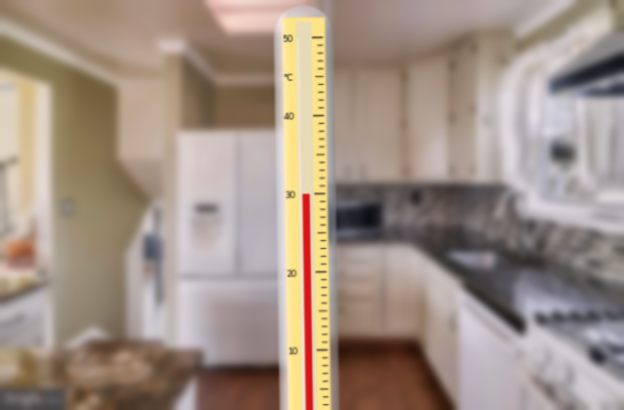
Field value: 30 °C
